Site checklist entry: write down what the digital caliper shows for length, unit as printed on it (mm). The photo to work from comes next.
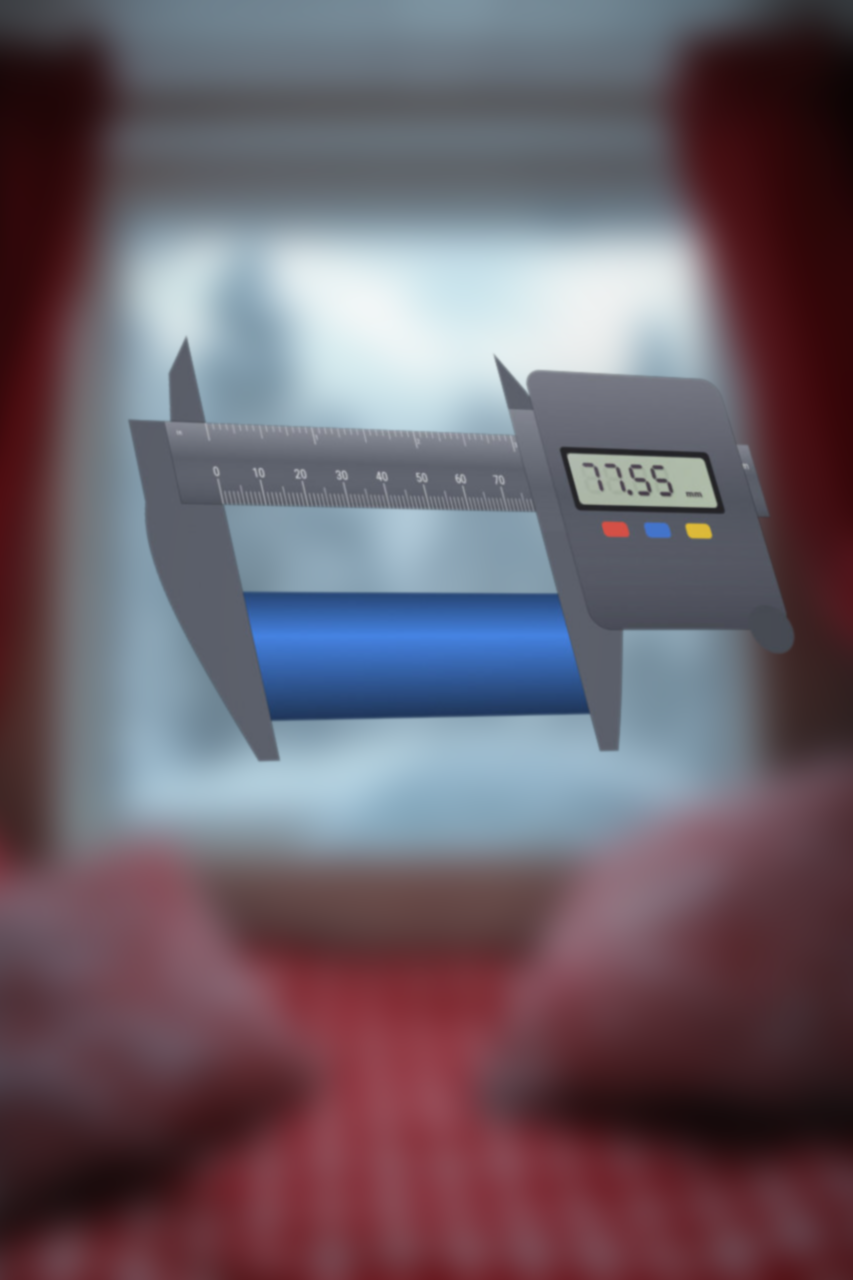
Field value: 77.55 mm
